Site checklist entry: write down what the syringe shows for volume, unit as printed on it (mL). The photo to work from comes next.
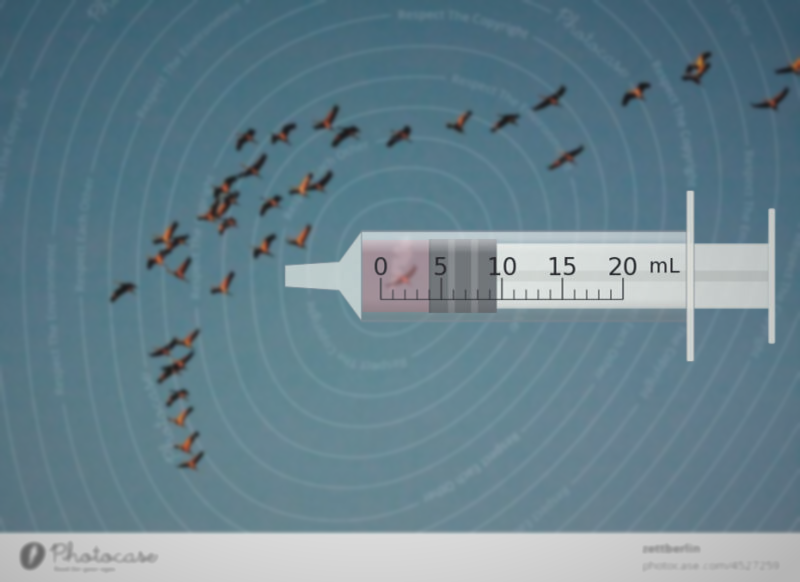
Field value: 4 mL
